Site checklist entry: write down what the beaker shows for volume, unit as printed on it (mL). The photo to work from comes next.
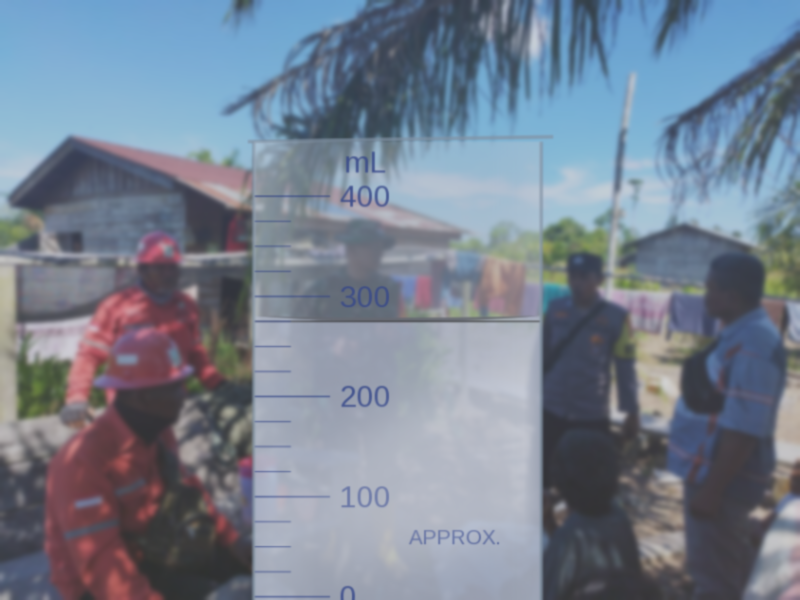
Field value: 275 mL
